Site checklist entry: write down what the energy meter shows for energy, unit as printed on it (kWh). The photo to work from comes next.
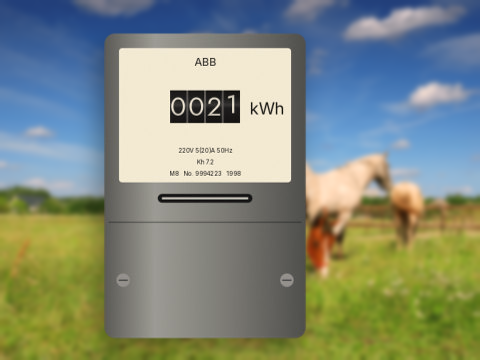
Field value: 21 kWh
